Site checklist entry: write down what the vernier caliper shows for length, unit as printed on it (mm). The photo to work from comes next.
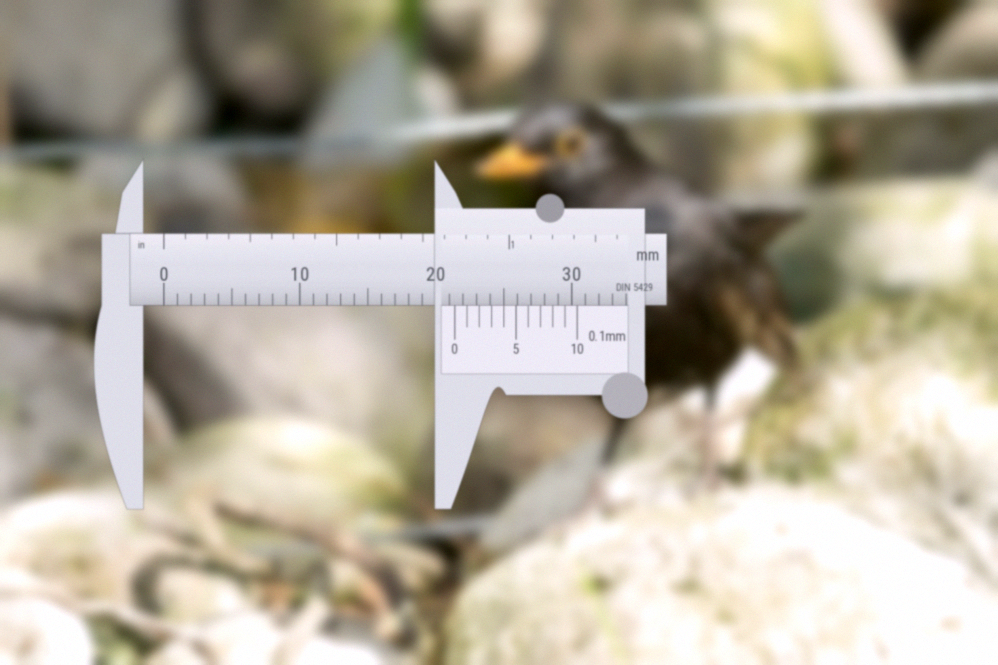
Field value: 21.4 mm
